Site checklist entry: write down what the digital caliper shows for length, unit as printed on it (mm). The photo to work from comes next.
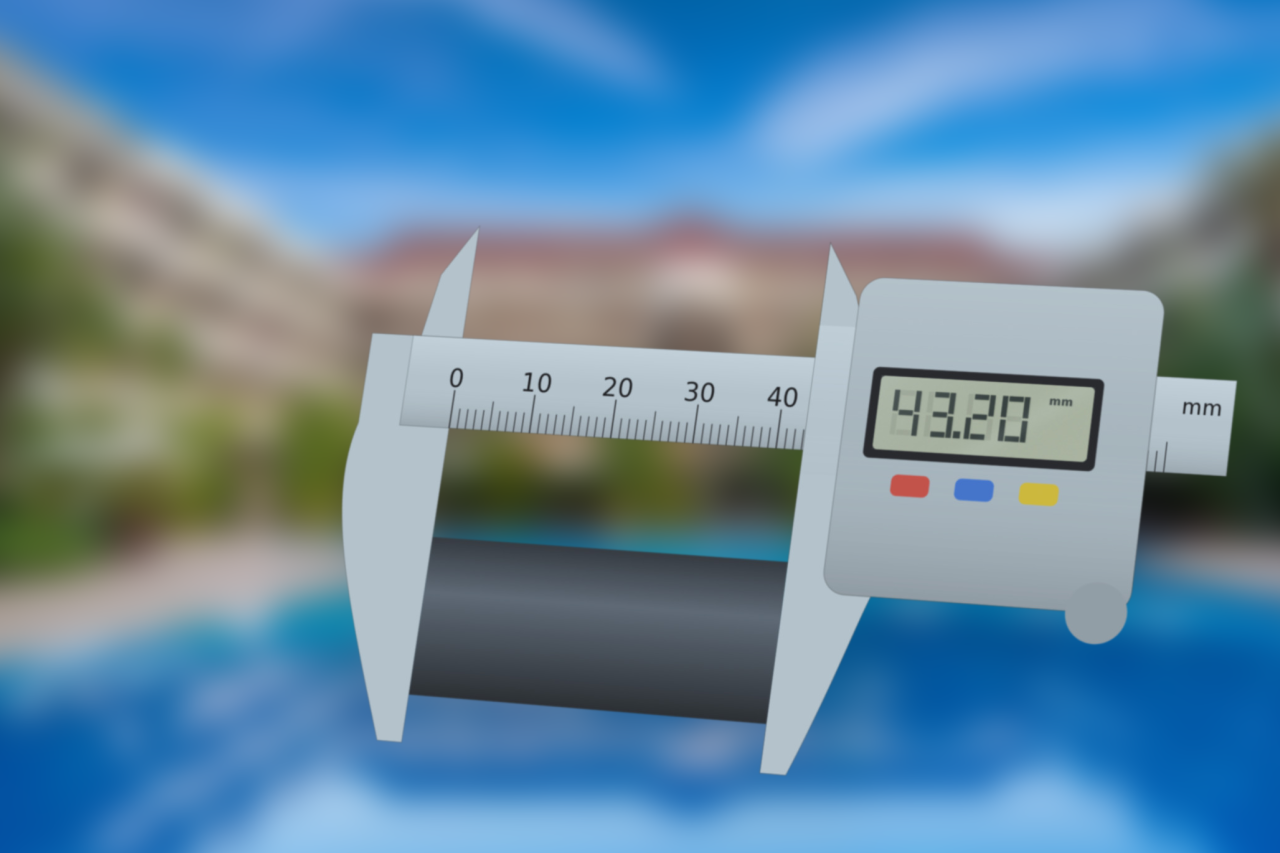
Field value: 43.20 mm
